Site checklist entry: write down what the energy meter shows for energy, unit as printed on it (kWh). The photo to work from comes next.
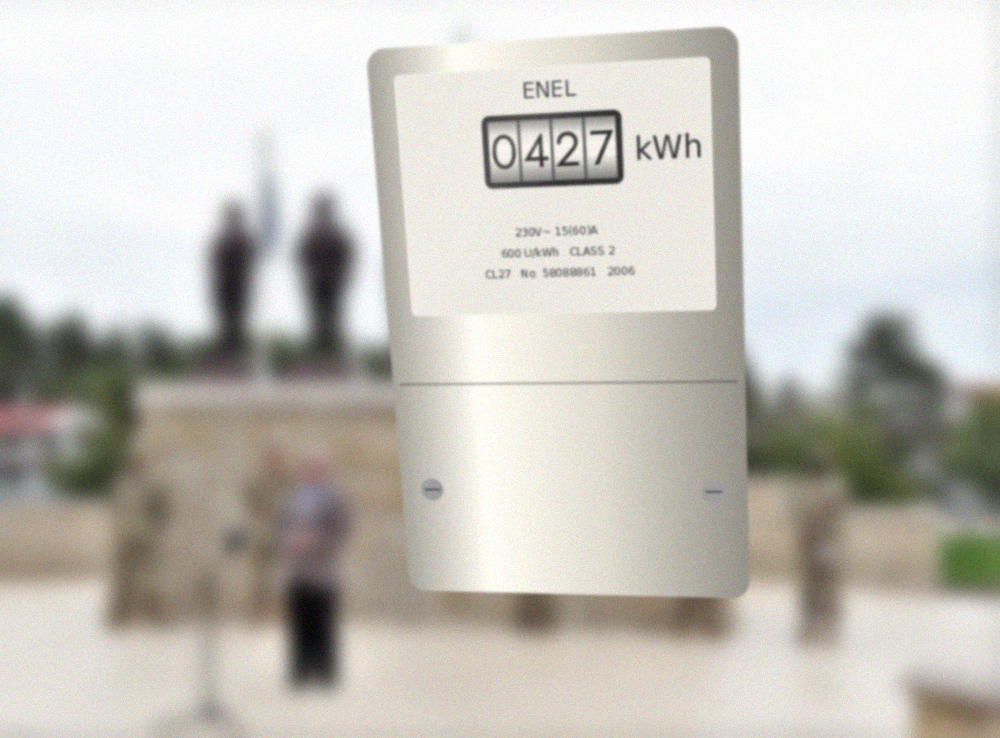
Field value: 427 kWh
